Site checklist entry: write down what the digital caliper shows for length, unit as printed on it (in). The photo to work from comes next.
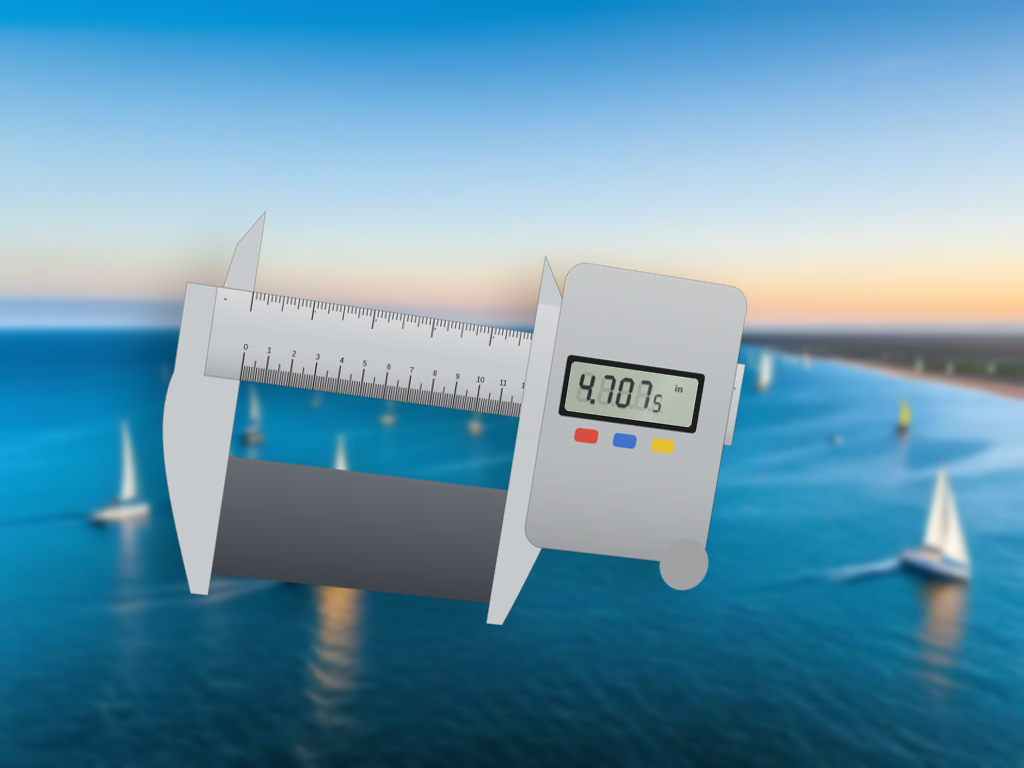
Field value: 4.7075 in
